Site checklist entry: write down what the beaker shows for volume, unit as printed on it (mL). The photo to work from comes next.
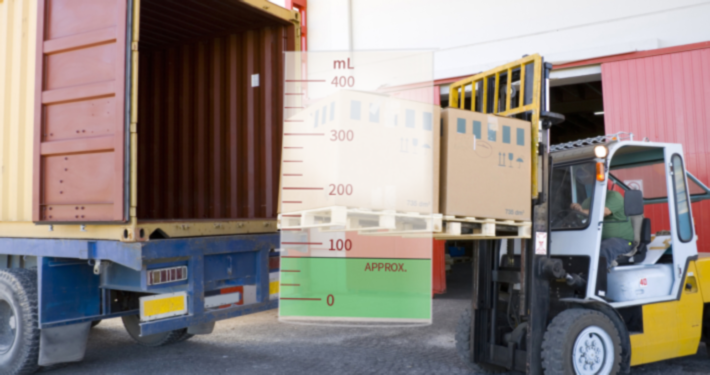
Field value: 75 mL
